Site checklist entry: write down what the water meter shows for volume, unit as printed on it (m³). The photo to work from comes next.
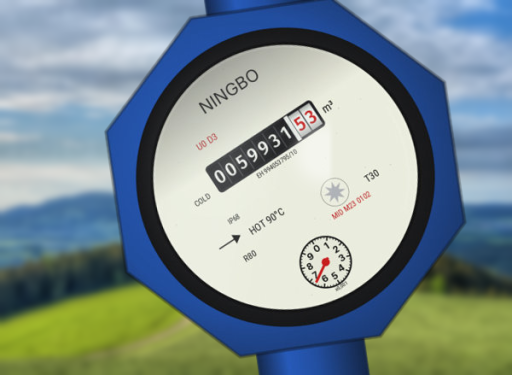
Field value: 59931.536 m³
